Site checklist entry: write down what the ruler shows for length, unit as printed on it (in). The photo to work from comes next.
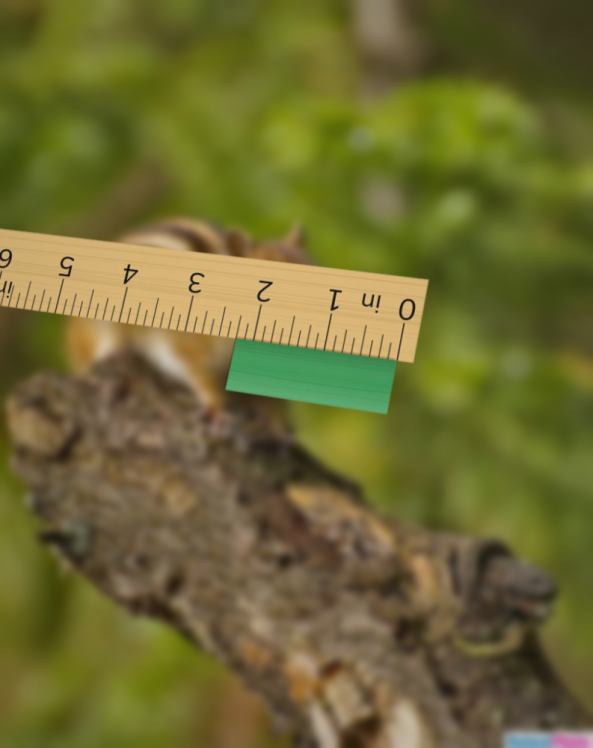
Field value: 2.25 in
